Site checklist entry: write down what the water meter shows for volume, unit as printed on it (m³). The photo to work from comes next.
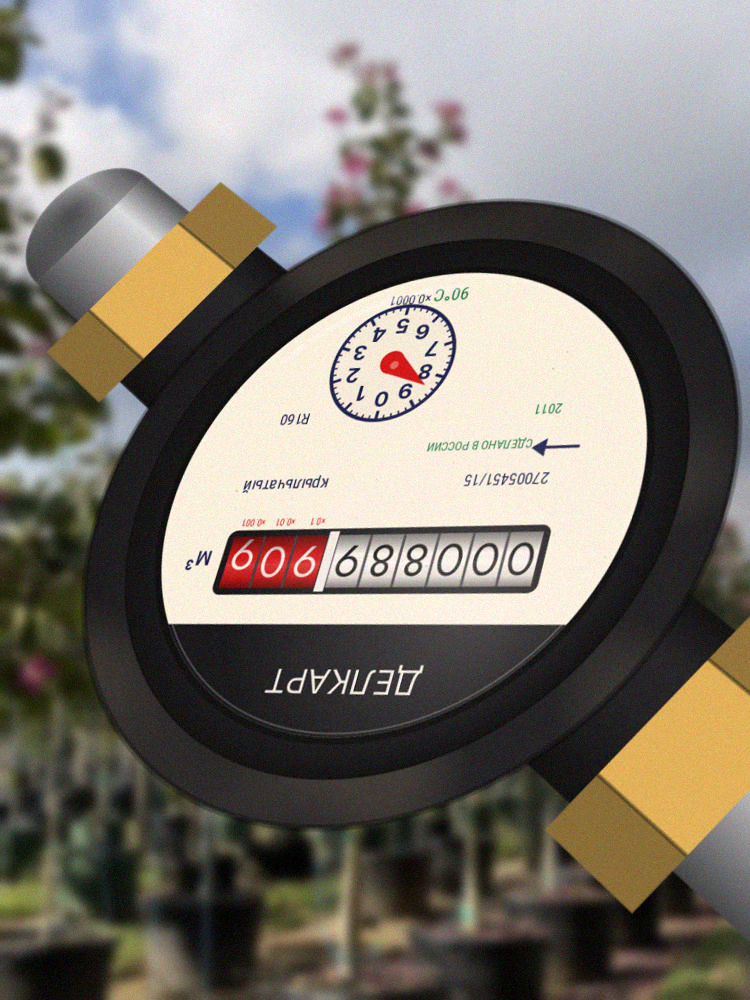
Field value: 889.9088 m³
